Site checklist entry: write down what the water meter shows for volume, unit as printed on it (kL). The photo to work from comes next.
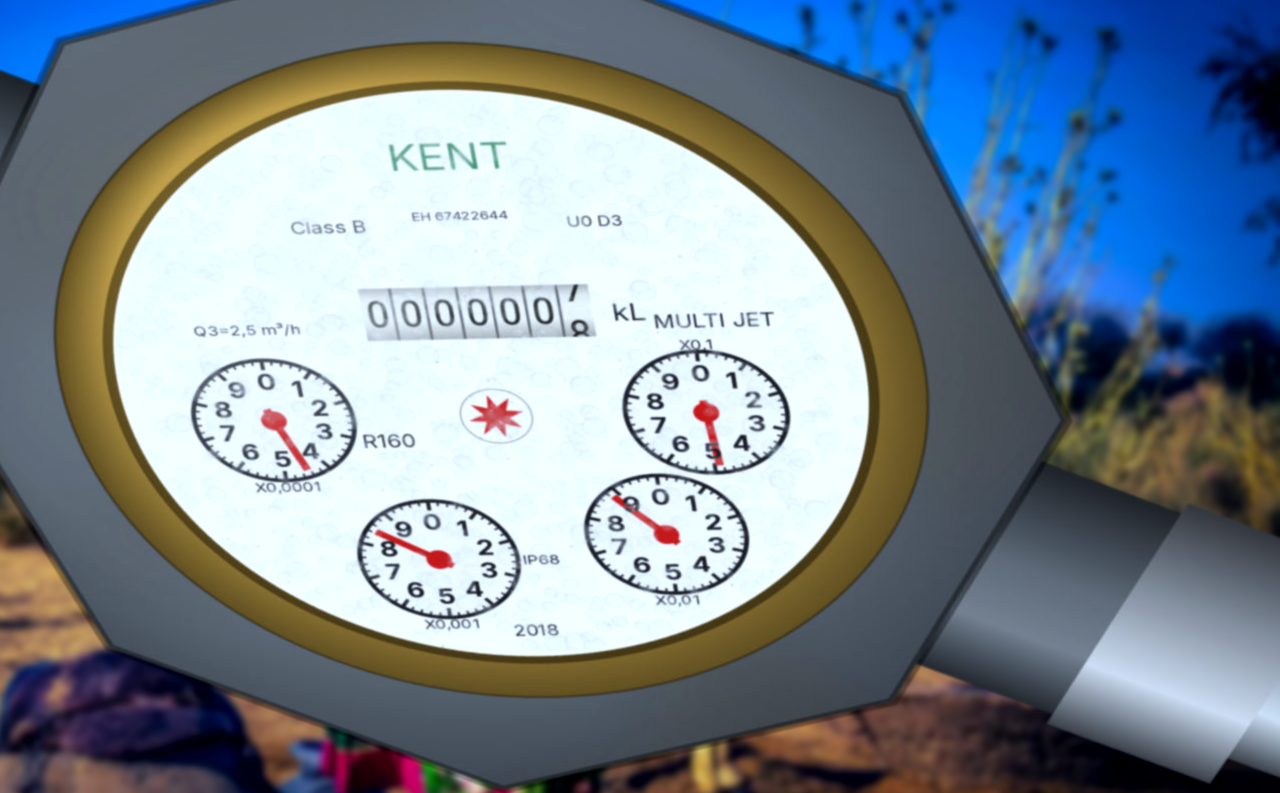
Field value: 7.4884 kL
